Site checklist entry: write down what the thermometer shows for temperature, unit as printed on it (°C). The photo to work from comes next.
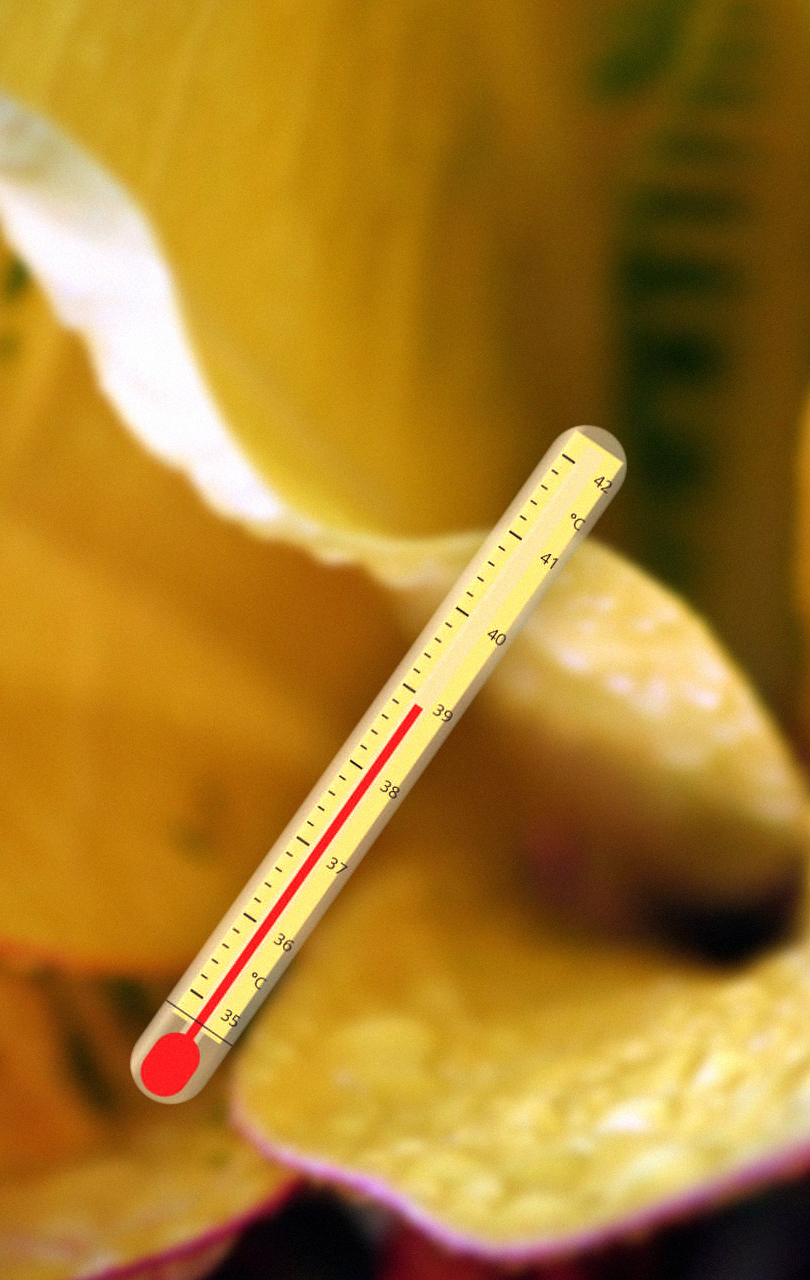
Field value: 38.9 °C
